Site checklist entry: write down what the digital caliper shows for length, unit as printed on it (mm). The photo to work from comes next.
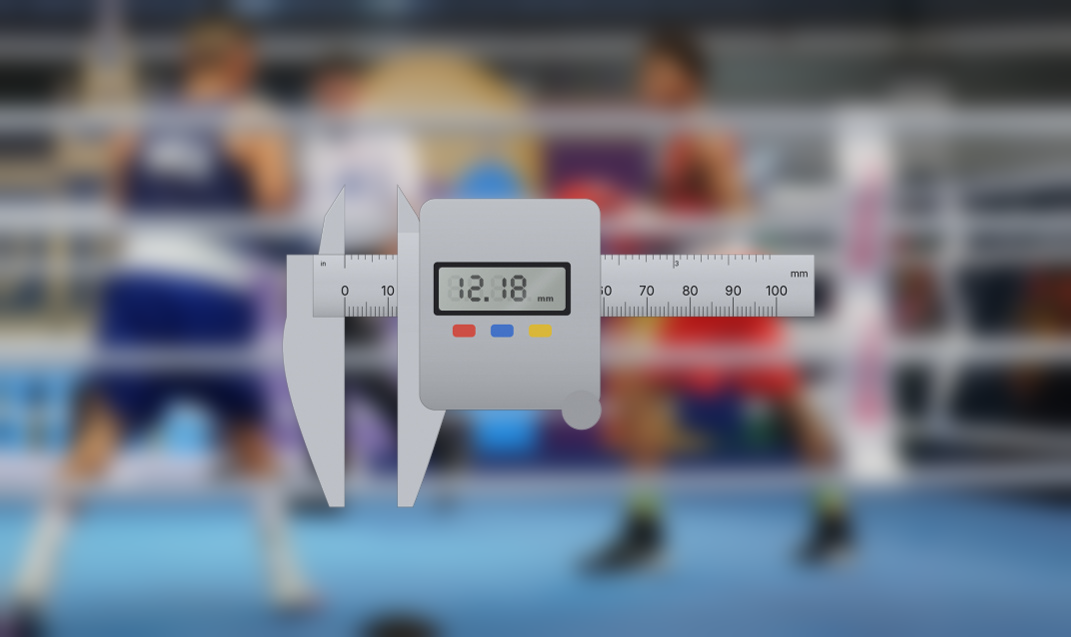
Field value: 12.18 mm
